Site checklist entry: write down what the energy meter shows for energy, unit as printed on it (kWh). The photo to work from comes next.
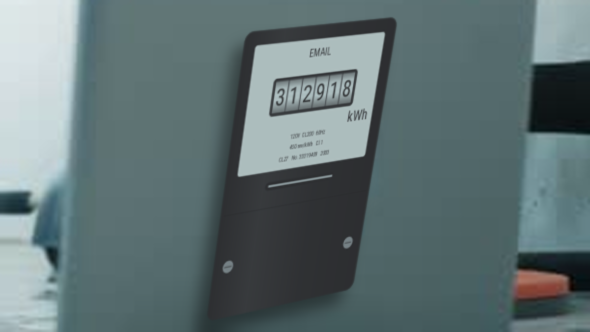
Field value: 312918 kWh
